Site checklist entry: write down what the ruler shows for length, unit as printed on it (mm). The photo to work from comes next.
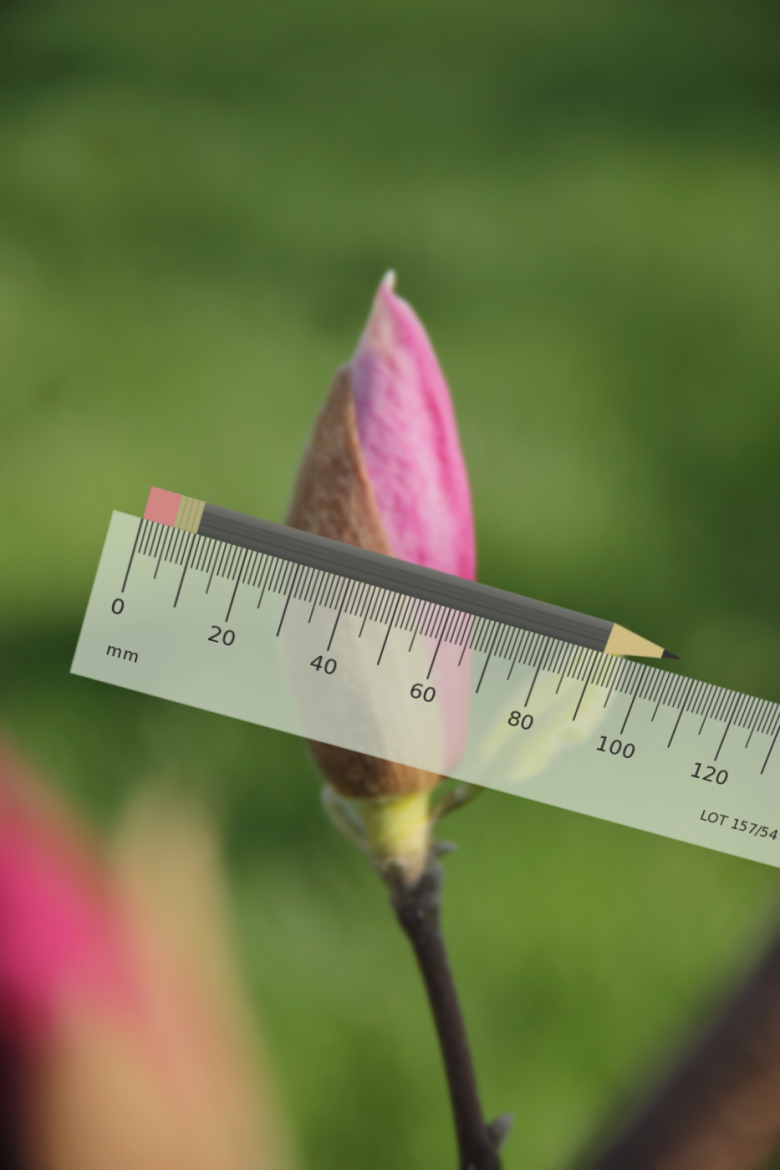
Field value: 106 mm
